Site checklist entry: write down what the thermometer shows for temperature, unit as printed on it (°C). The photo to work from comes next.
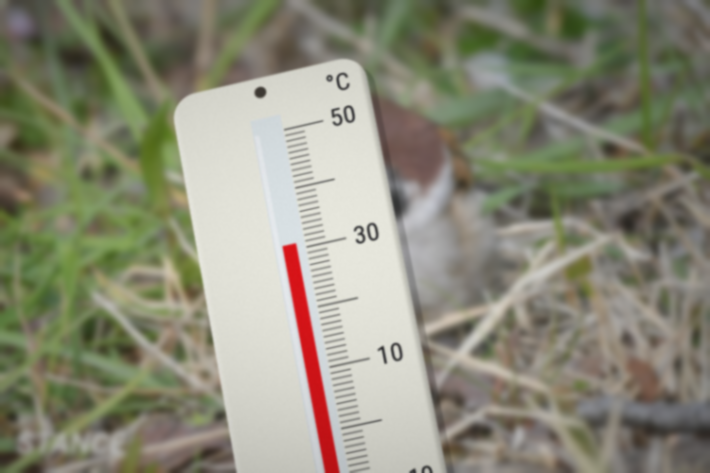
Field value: 31 °C
